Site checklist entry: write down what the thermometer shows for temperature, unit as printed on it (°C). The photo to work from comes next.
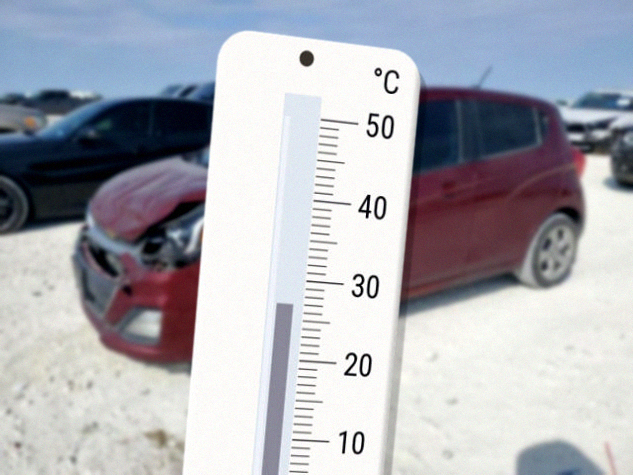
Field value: 27 °C
